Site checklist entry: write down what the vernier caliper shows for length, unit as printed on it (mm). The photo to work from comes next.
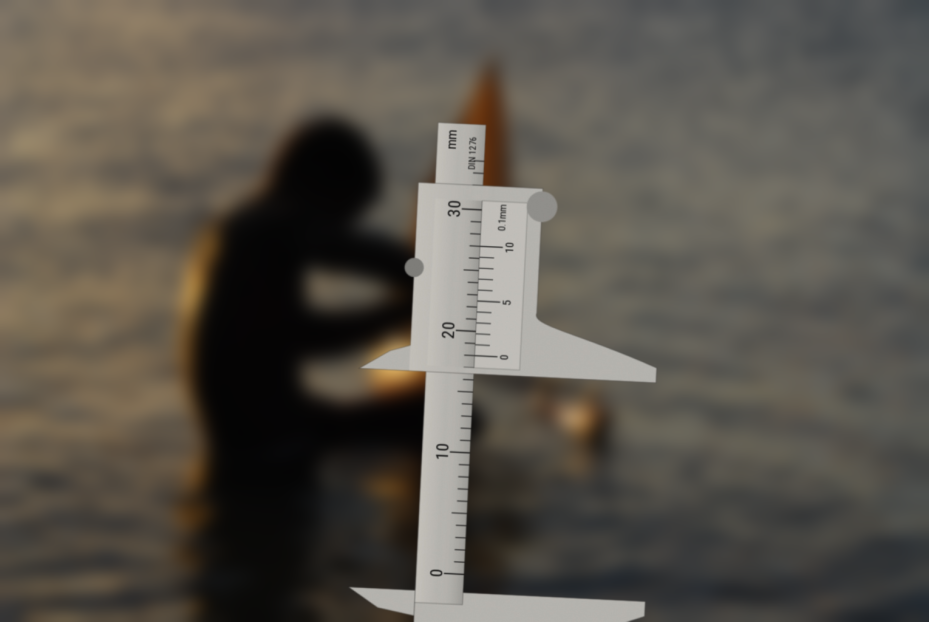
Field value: 18.0 mm
